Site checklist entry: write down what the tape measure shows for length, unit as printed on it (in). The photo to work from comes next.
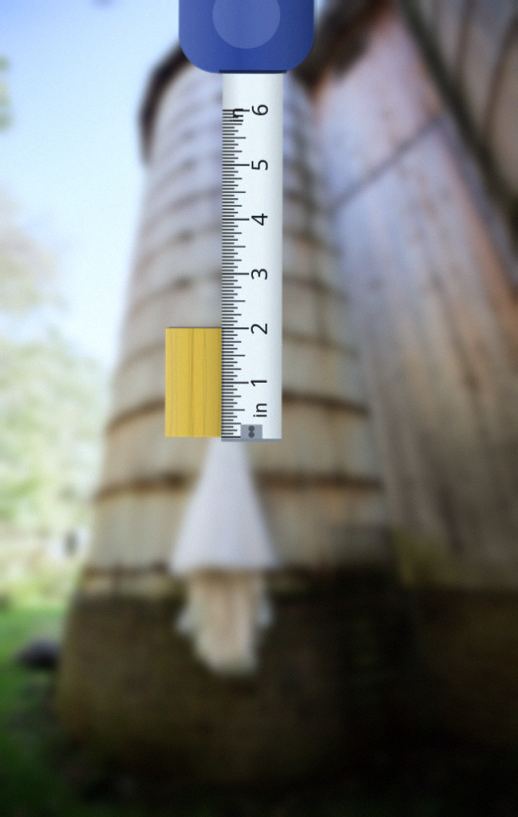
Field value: 2 in
